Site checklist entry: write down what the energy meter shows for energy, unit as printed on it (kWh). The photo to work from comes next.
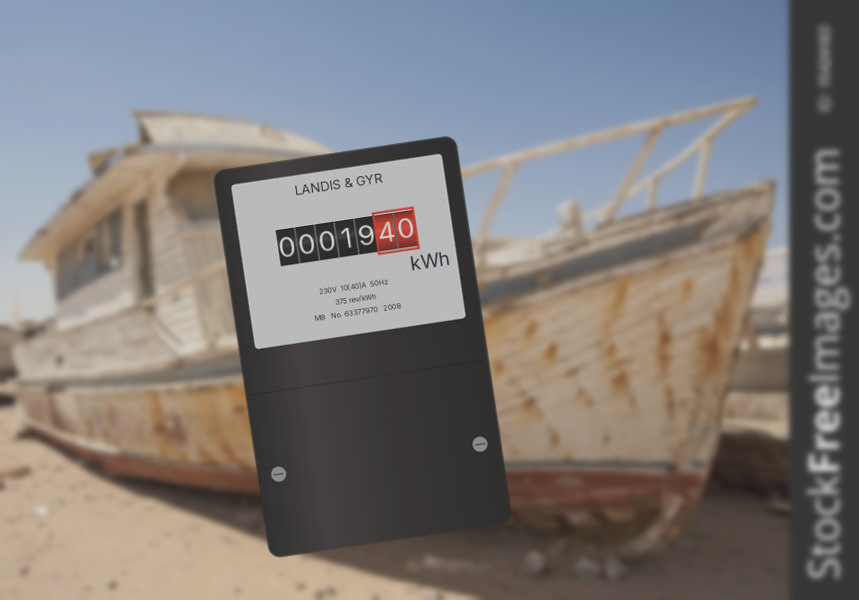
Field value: 19.40 kWh
